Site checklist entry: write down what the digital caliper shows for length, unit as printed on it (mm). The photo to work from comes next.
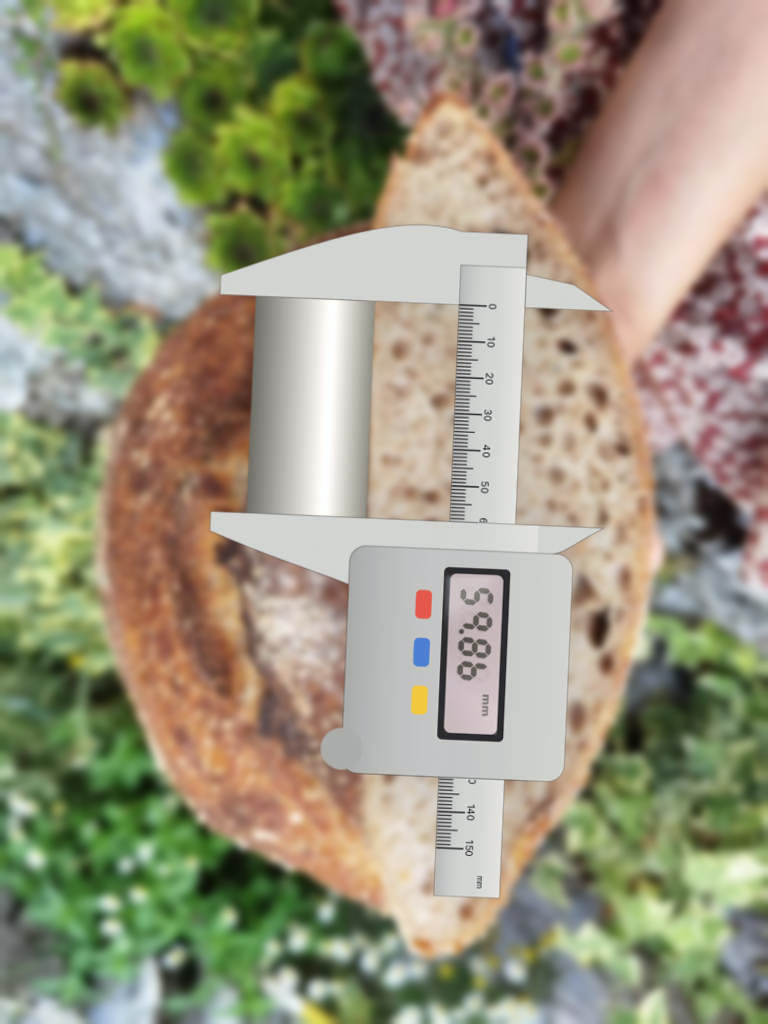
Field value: 59.86 mm
